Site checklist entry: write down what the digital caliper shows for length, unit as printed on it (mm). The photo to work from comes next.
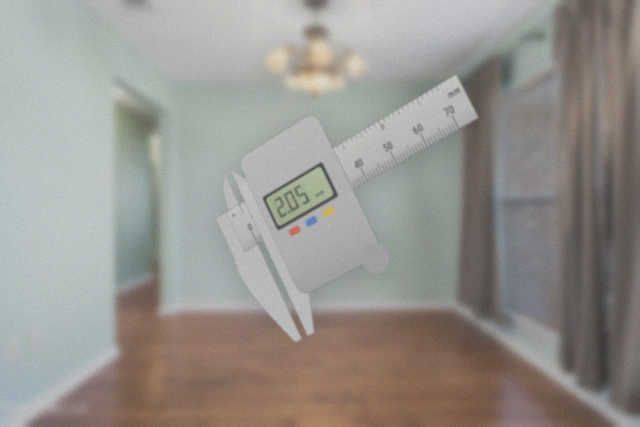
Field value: 2.05 mm
